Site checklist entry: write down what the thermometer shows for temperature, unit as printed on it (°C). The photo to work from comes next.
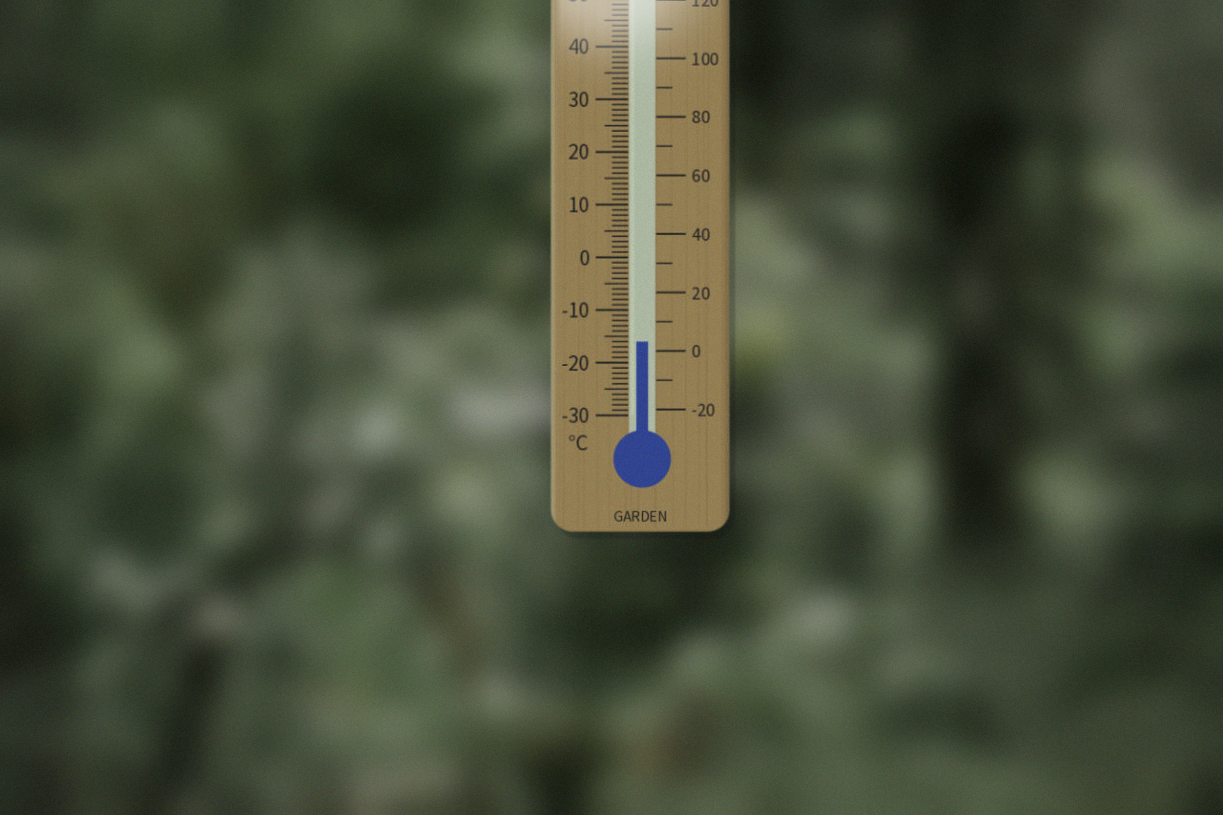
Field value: -16 °C
